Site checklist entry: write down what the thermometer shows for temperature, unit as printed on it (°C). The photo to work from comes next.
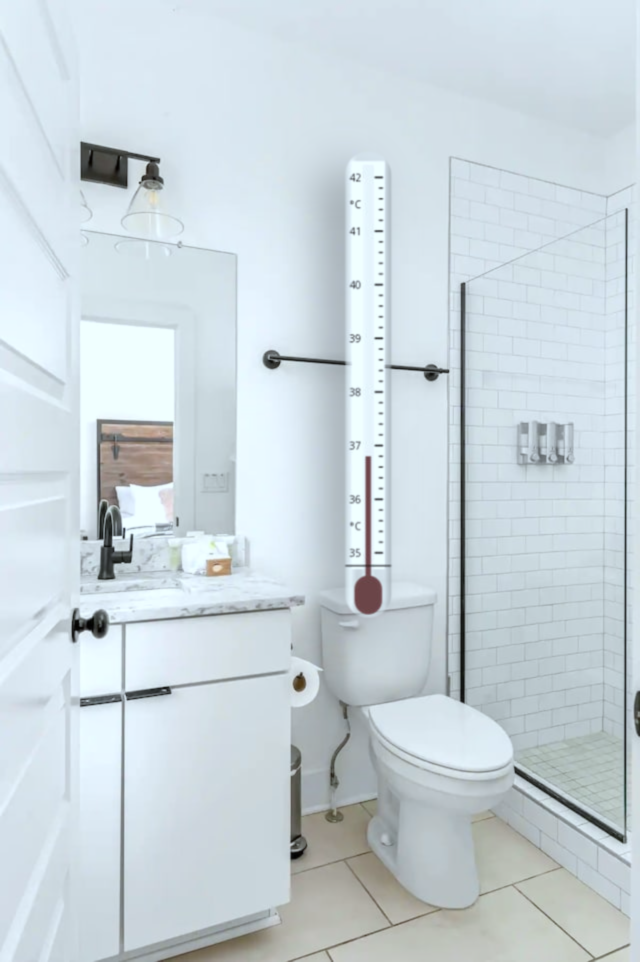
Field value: 36.8 °C
